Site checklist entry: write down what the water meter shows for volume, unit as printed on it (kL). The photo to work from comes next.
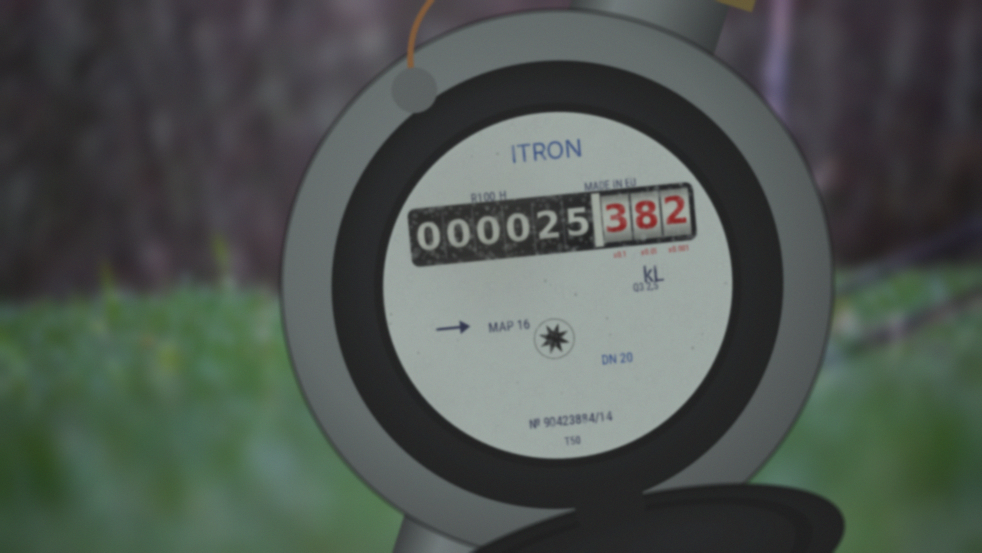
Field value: 25.382 kL
